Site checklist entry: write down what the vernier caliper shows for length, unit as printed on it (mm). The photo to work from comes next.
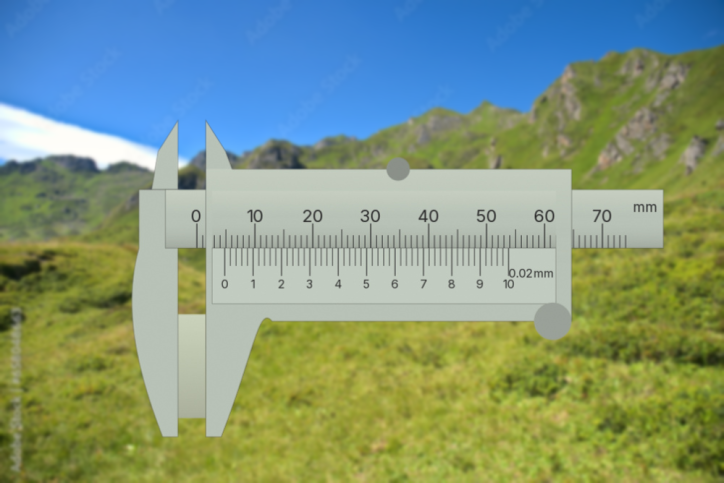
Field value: 4.8 mm
